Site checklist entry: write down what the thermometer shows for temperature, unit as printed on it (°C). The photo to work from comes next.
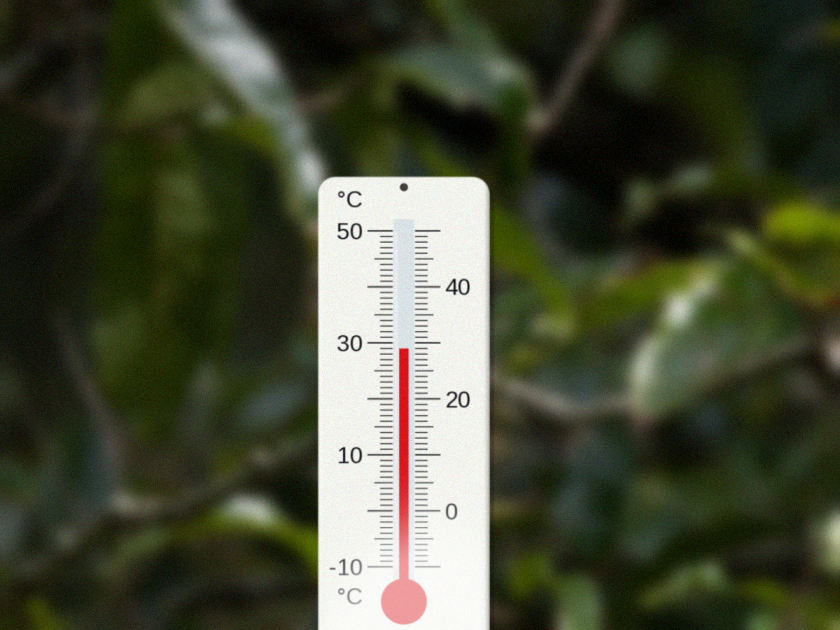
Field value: 29 °C
